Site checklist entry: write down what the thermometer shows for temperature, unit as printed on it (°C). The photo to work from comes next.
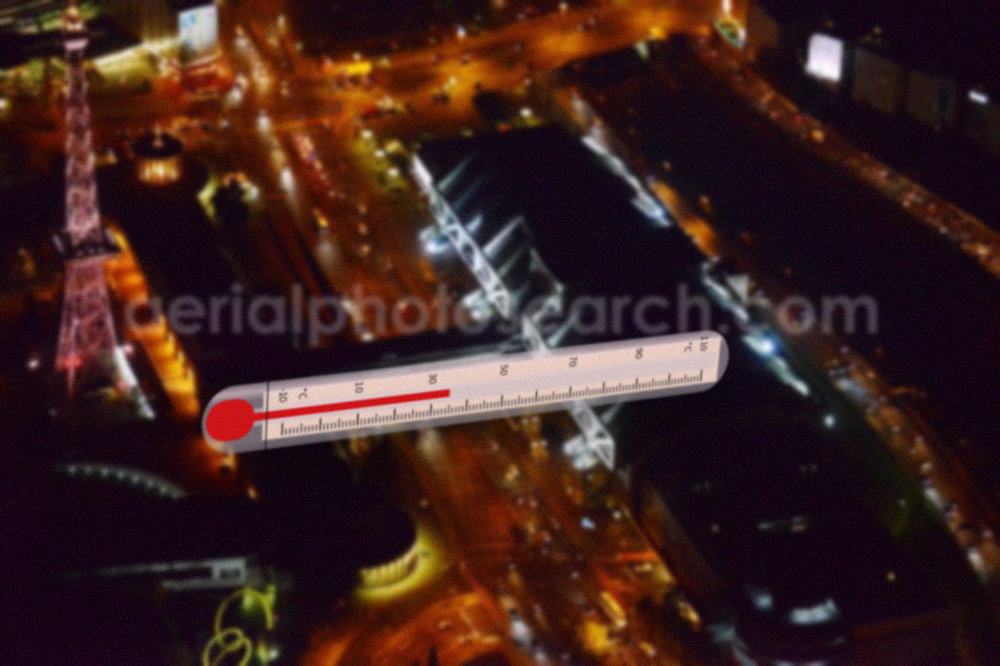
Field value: 35 °C
